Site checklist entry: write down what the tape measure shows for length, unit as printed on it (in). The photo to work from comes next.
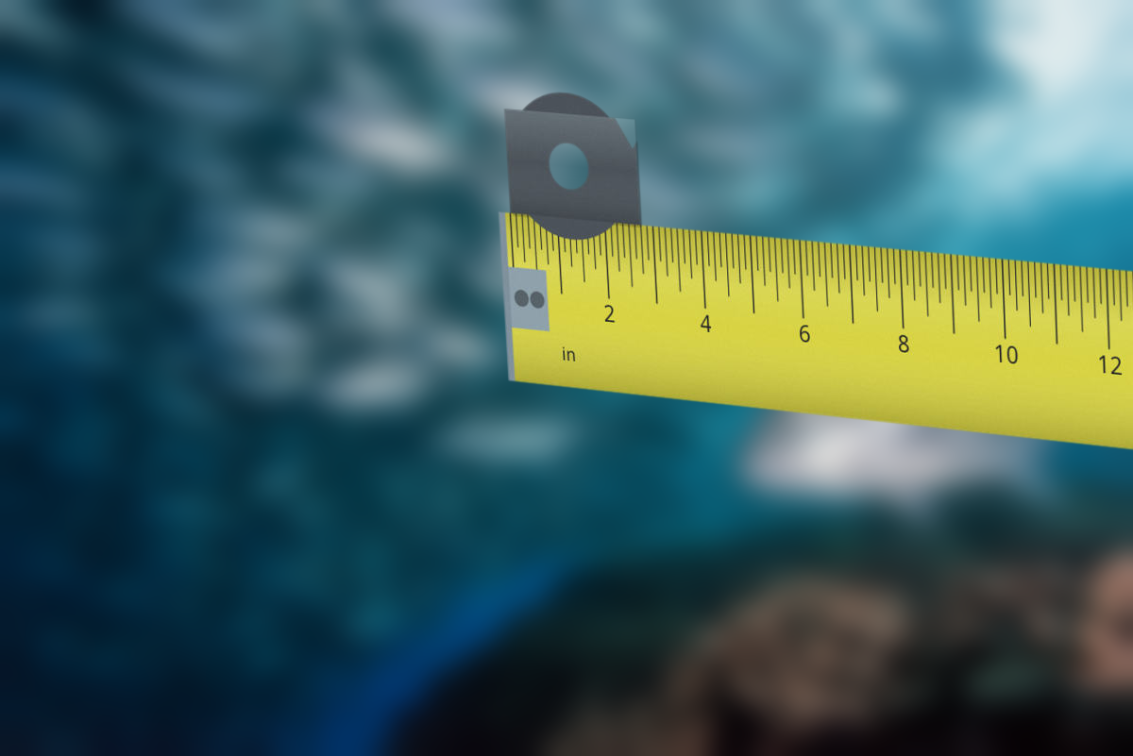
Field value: 2.75 in
